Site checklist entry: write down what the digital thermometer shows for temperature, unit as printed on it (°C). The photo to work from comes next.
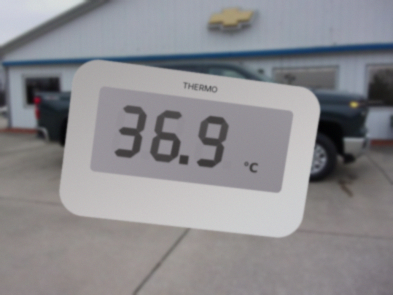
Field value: 36.9 °C
